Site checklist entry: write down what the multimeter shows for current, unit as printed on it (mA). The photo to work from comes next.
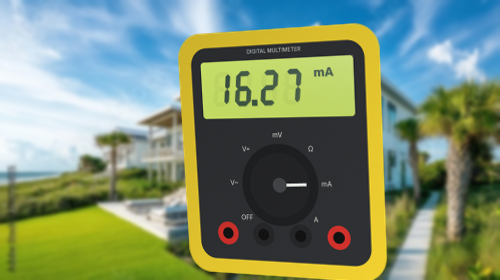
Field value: 16.27 mA
